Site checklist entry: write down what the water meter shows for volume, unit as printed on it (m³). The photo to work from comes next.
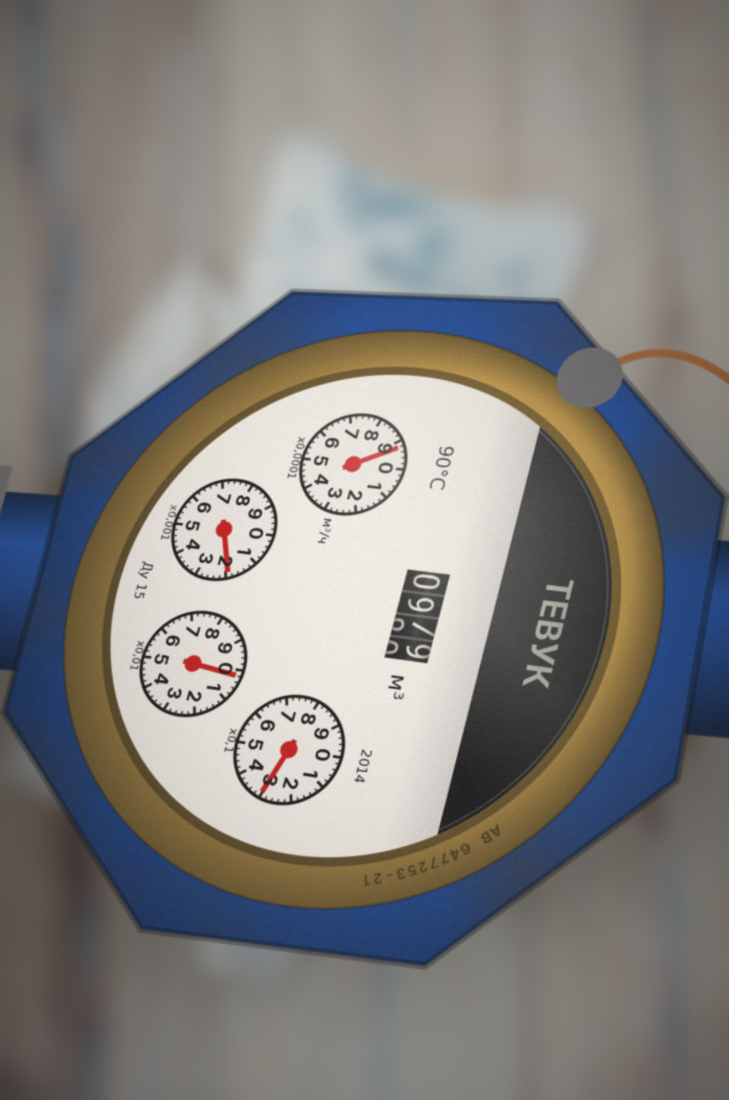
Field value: 979.3019 m³
